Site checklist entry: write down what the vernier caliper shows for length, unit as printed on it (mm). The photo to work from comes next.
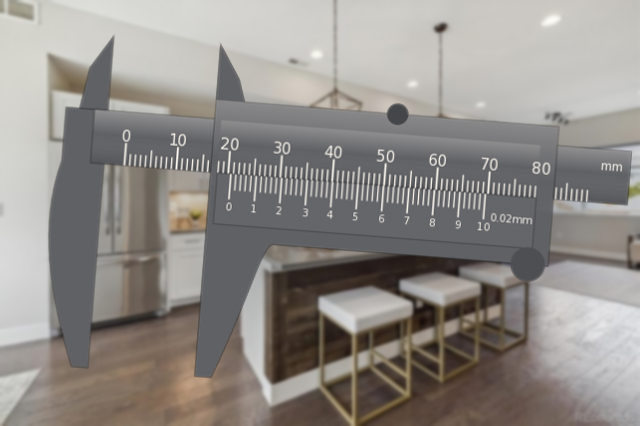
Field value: 20.5 mm
